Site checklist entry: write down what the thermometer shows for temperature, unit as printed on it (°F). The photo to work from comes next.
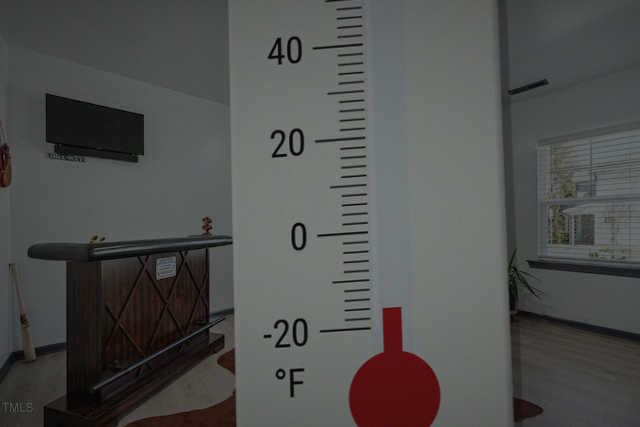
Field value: -16 °F
